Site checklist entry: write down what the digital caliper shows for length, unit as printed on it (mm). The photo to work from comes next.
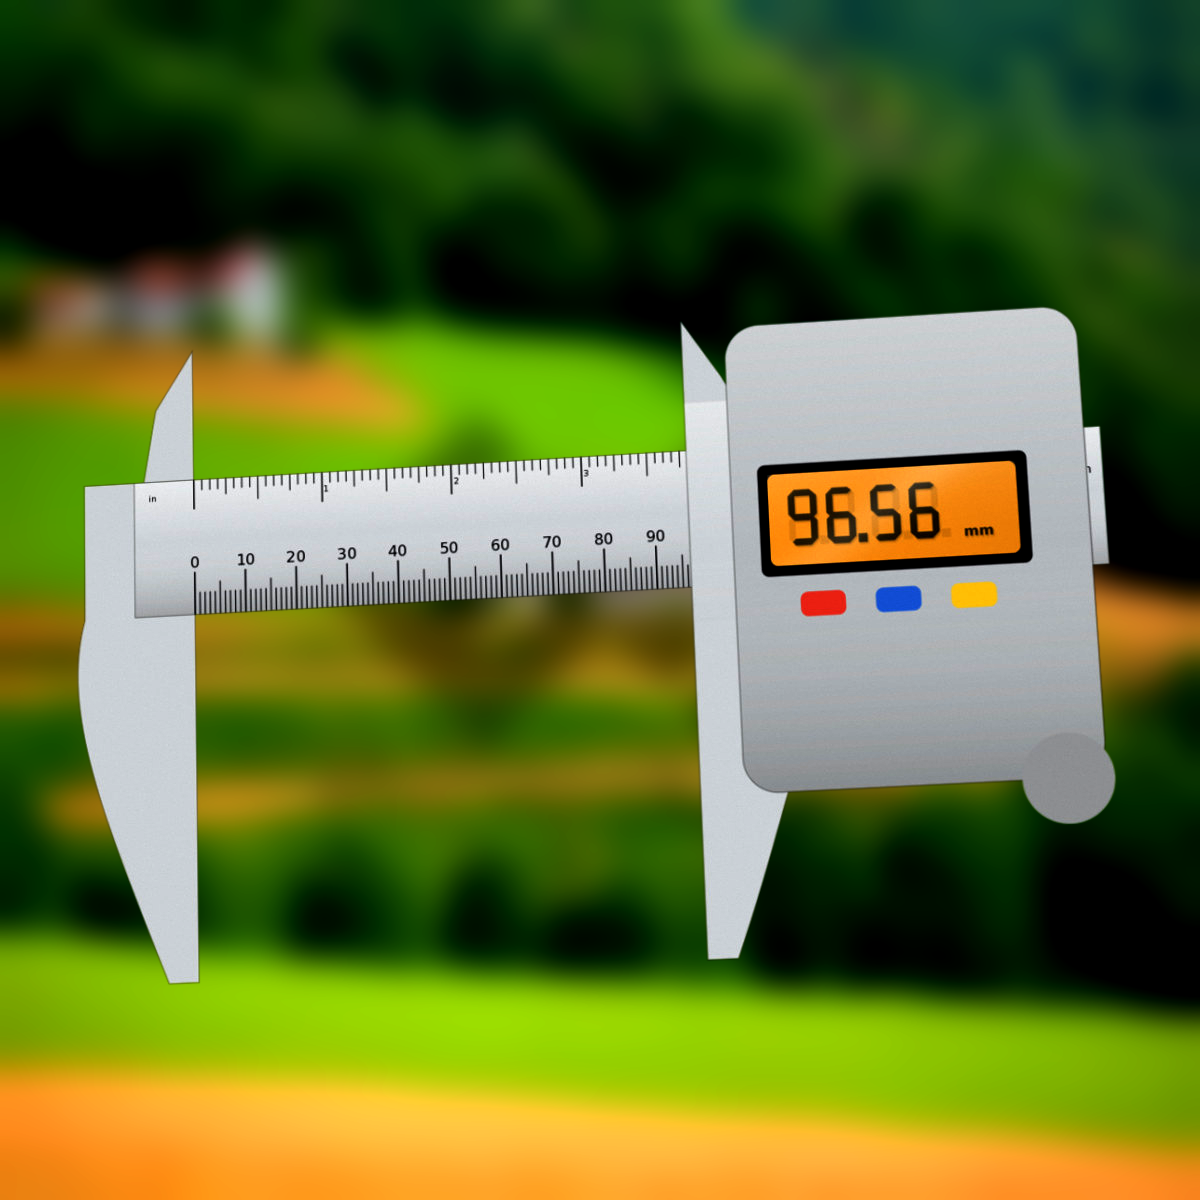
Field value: 96.56 mm
